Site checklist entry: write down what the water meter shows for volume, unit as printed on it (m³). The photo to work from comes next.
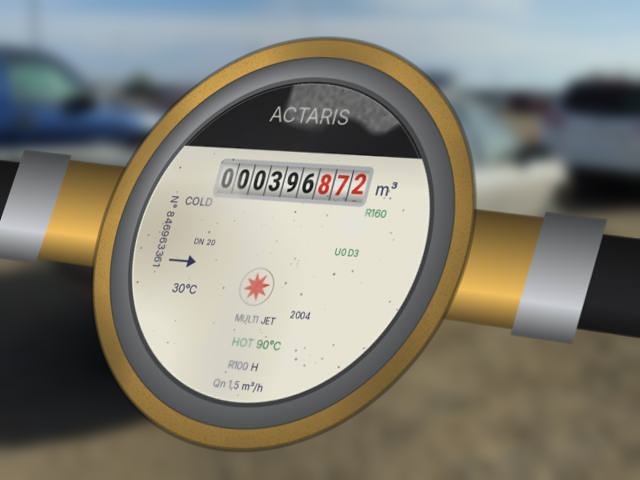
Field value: 396.872 m³
